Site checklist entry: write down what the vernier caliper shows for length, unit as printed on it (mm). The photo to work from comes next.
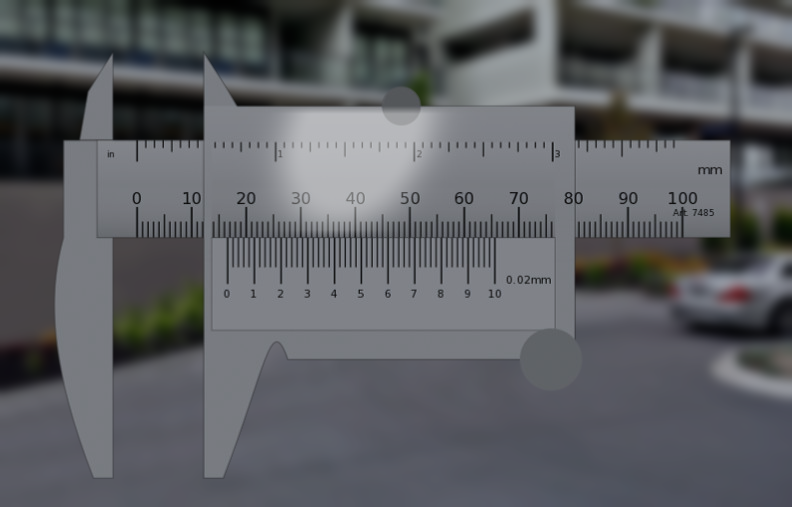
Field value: 16.6 mm
